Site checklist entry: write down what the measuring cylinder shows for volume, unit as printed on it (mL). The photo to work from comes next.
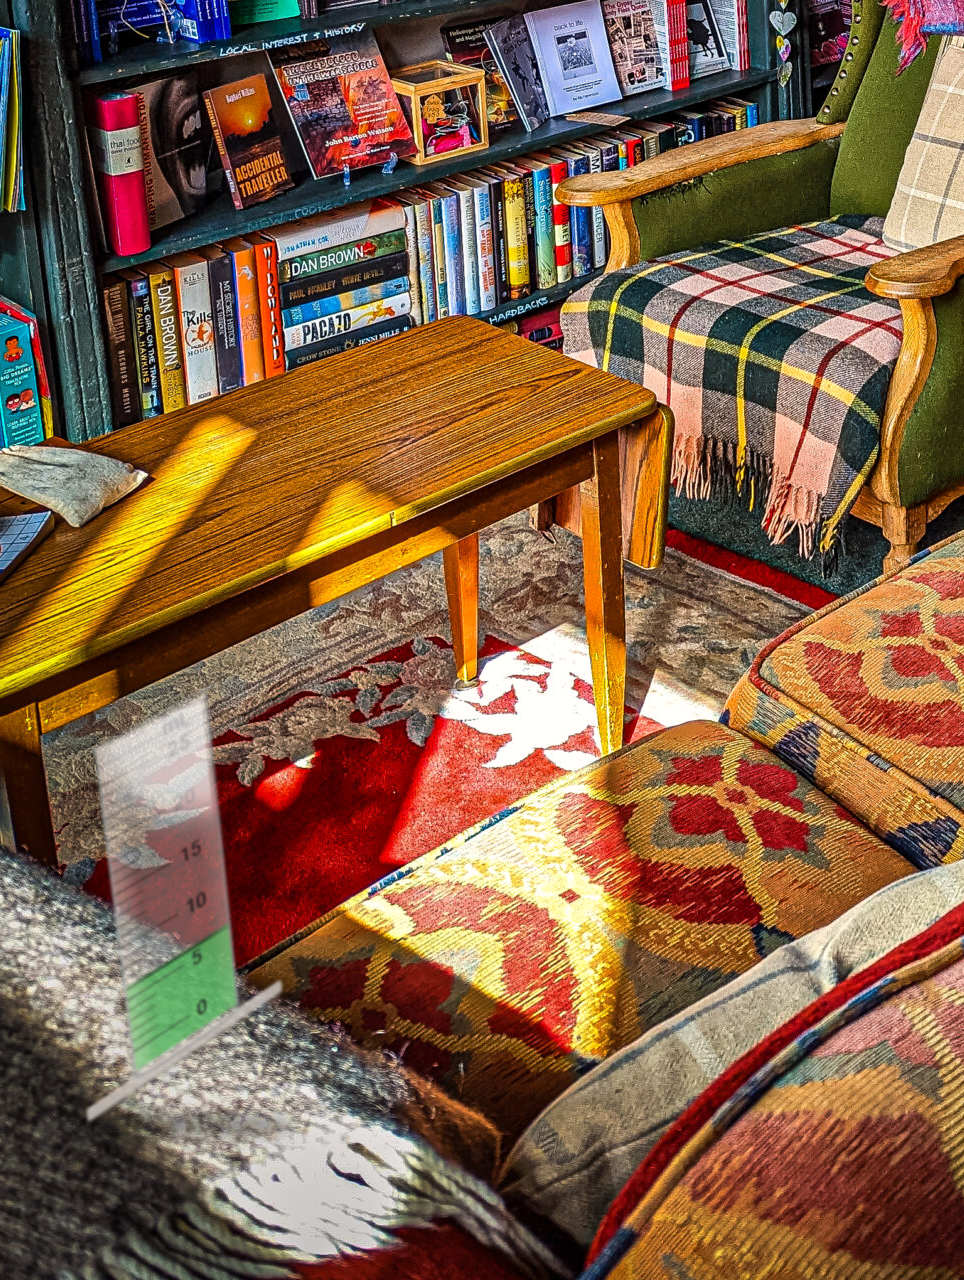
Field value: 6 mL
